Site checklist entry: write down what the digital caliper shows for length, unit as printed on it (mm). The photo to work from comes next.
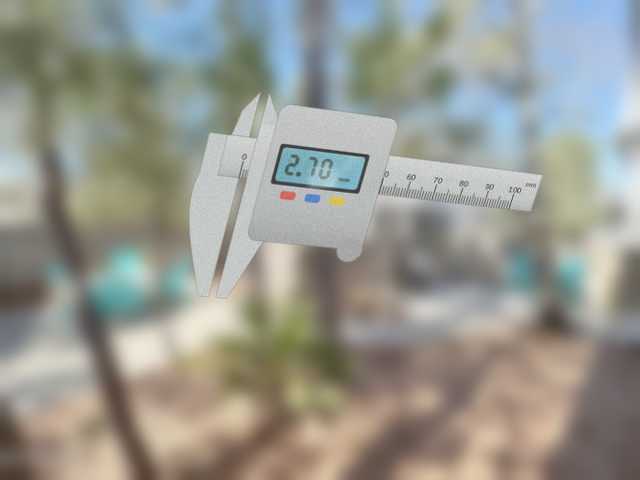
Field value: 2.70 mm
